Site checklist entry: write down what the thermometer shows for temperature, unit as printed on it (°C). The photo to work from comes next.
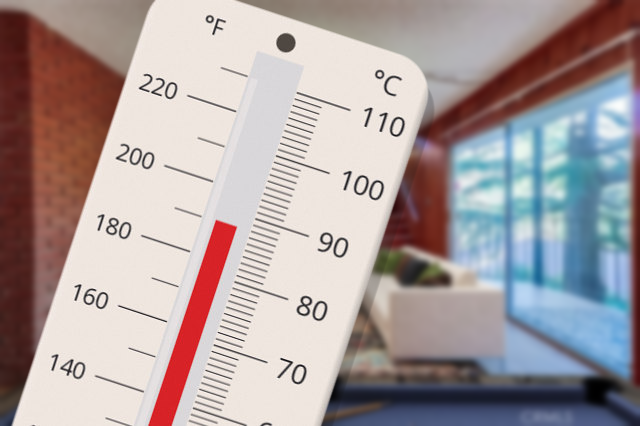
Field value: 88 °C
